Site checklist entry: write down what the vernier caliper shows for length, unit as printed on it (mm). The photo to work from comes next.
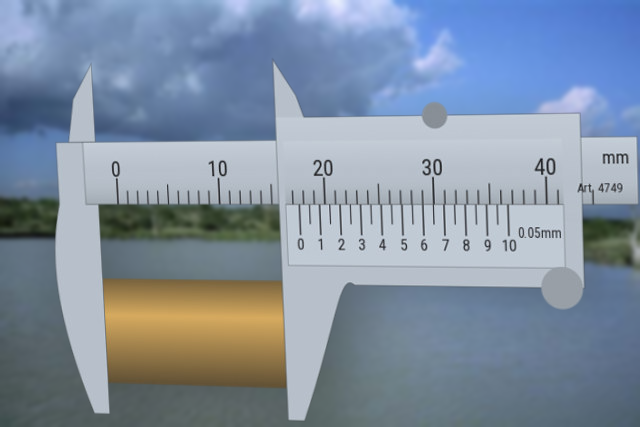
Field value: 17.6 mm
